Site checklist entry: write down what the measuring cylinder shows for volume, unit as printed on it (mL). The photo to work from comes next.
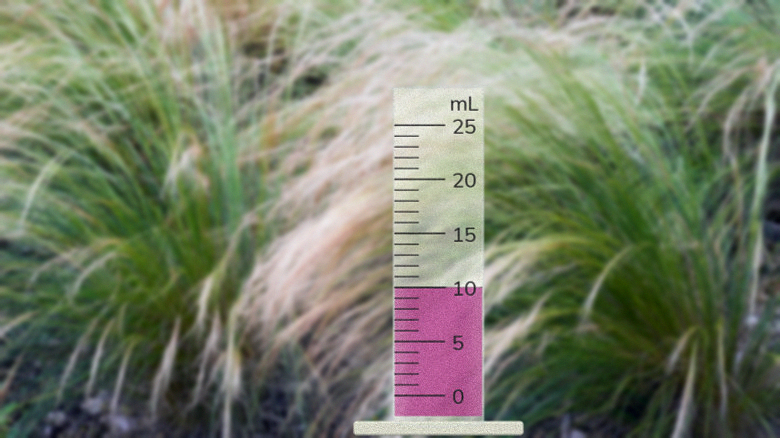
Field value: 10 mL
